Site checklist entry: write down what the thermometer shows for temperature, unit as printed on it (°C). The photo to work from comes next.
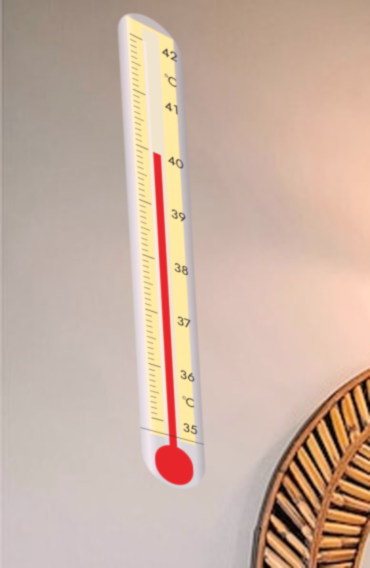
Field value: 40 °C
